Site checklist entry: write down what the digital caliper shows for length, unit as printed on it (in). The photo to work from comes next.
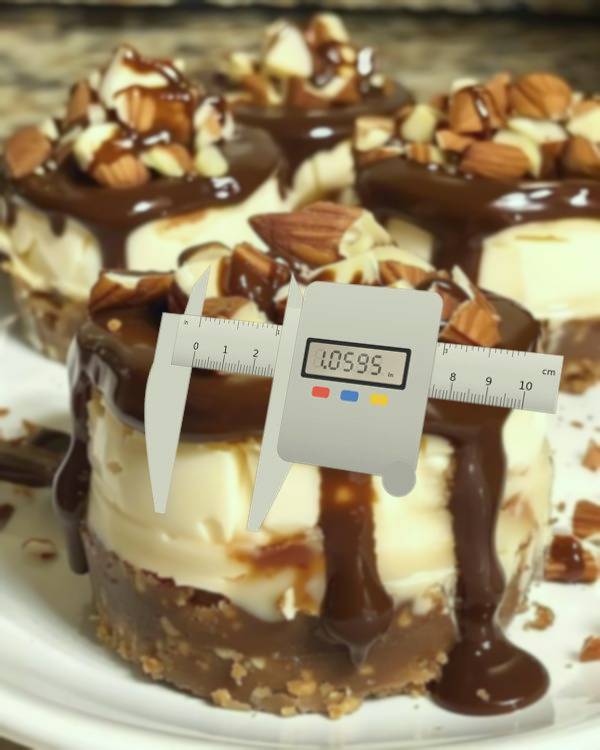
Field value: 1.0595 in
